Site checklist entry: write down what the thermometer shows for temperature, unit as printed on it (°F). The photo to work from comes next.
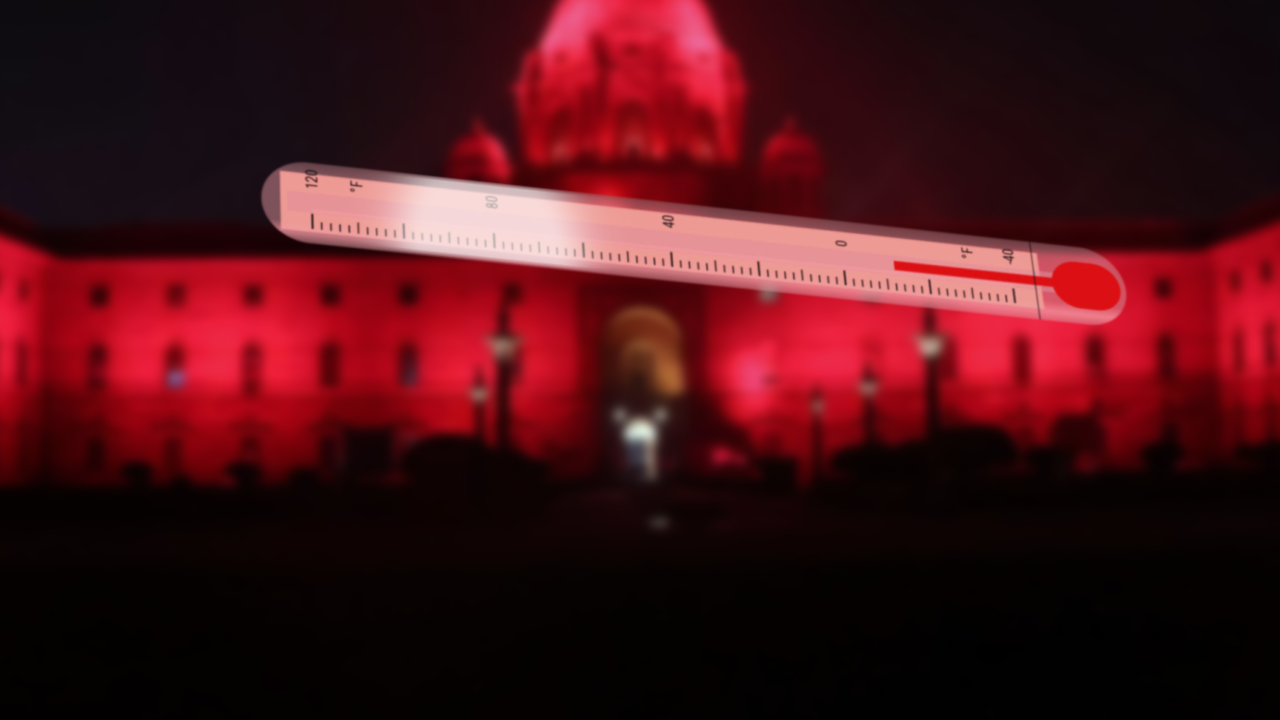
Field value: -12 °F
